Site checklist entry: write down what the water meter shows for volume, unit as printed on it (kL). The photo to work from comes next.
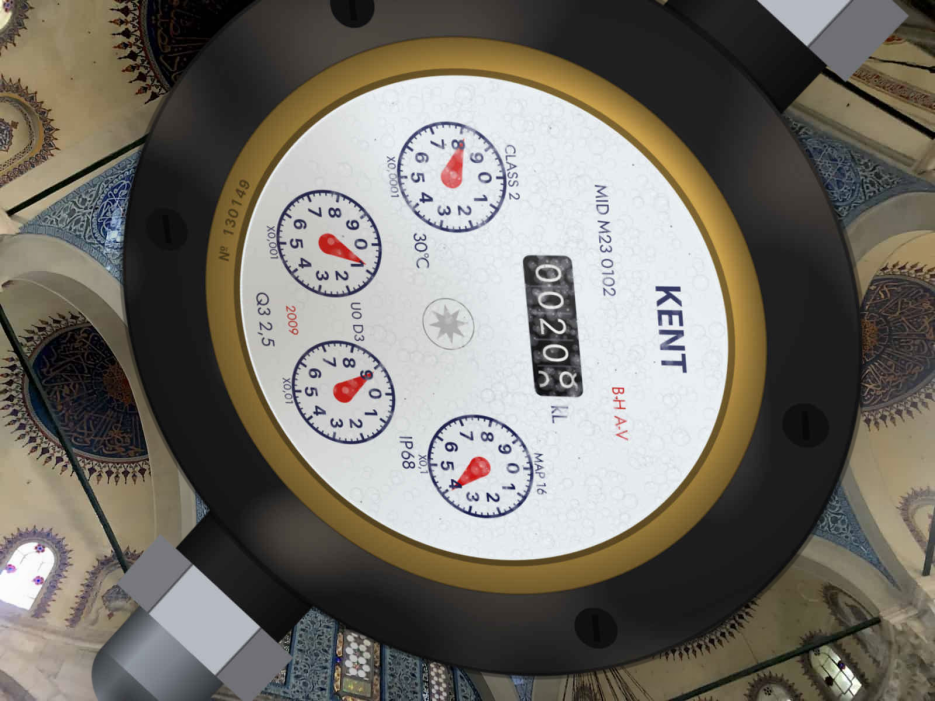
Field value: 208.3908 kL
